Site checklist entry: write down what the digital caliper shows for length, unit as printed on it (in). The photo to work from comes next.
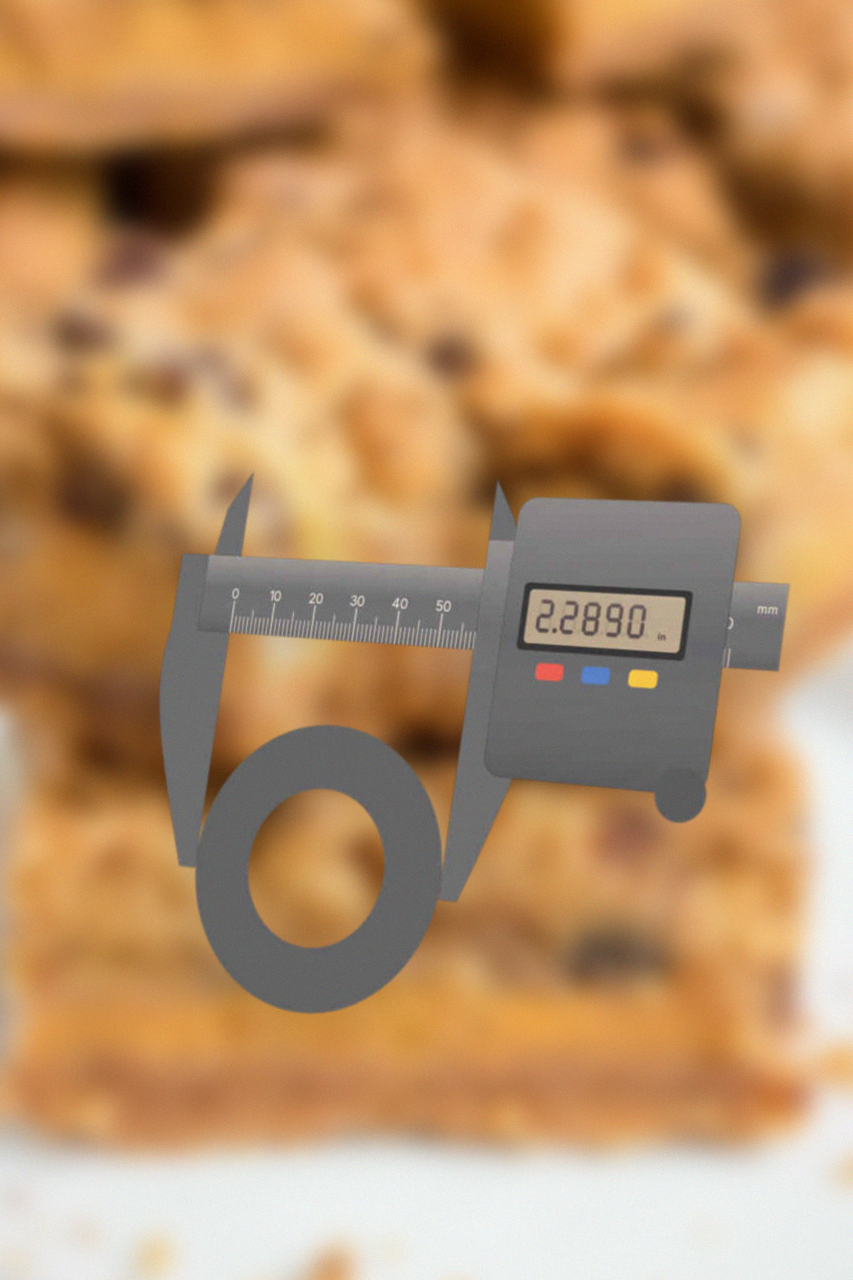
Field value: 2.2890 in
